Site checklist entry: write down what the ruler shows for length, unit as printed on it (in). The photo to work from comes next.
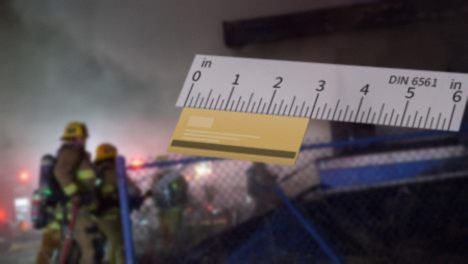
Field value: 3 in
